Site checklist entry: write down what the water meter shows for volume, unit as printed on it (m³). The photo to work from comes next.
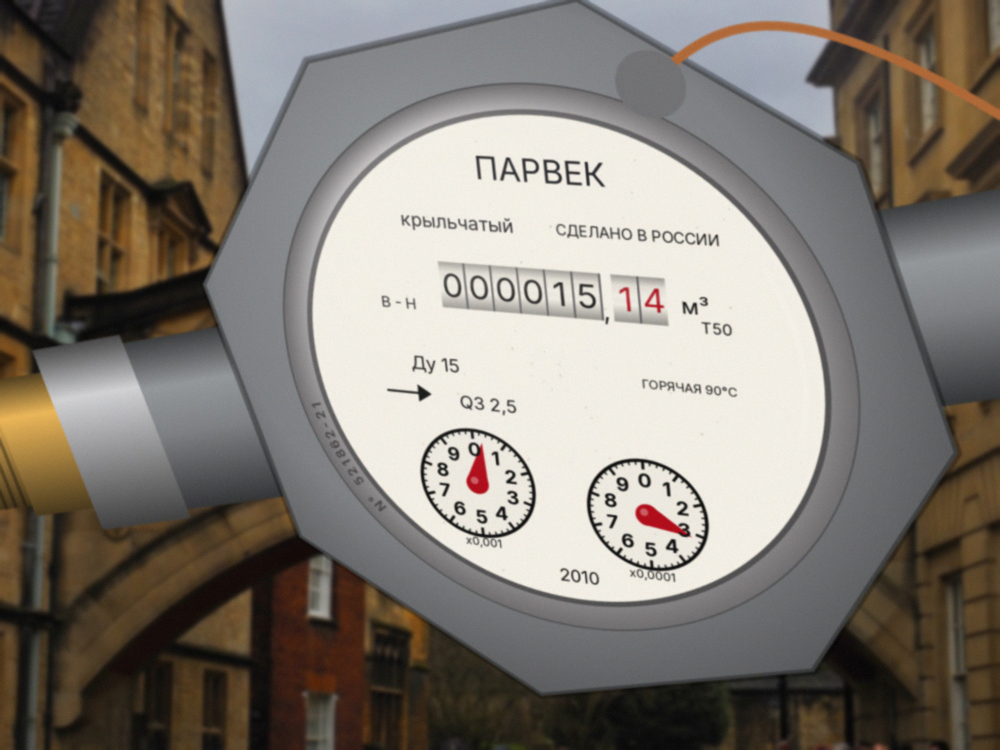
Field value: 15.1403 m³
